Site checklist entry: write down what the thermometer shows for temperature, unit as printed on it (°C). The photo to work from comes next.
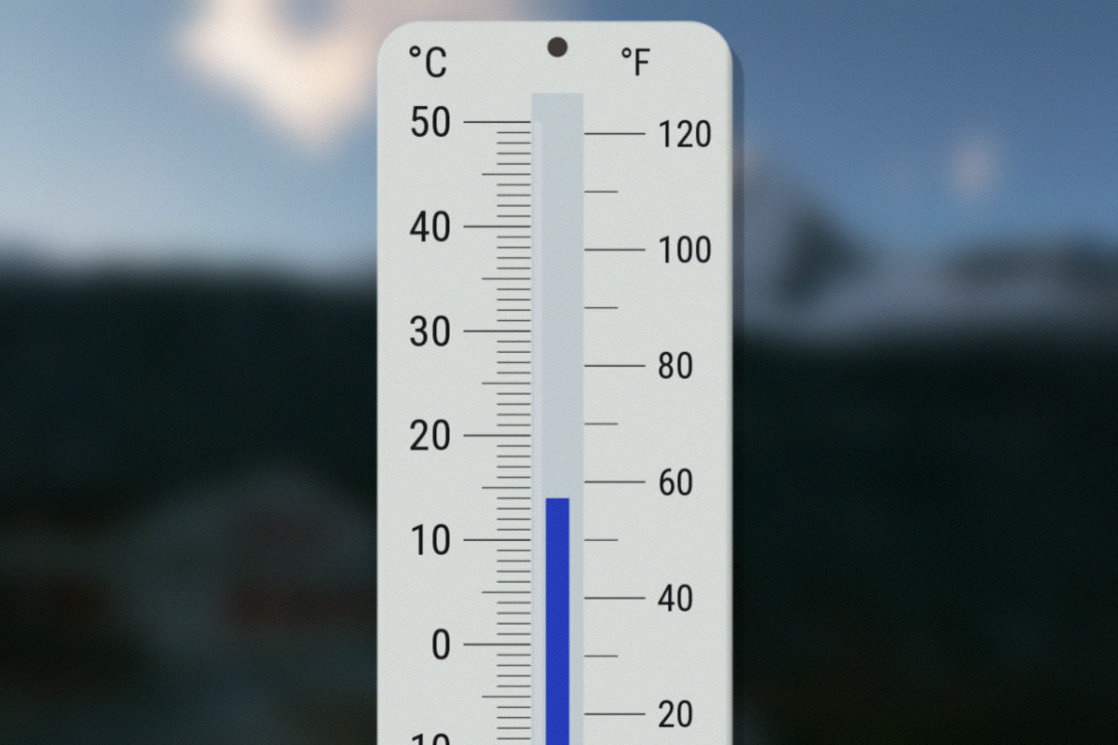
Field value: 14 °C
